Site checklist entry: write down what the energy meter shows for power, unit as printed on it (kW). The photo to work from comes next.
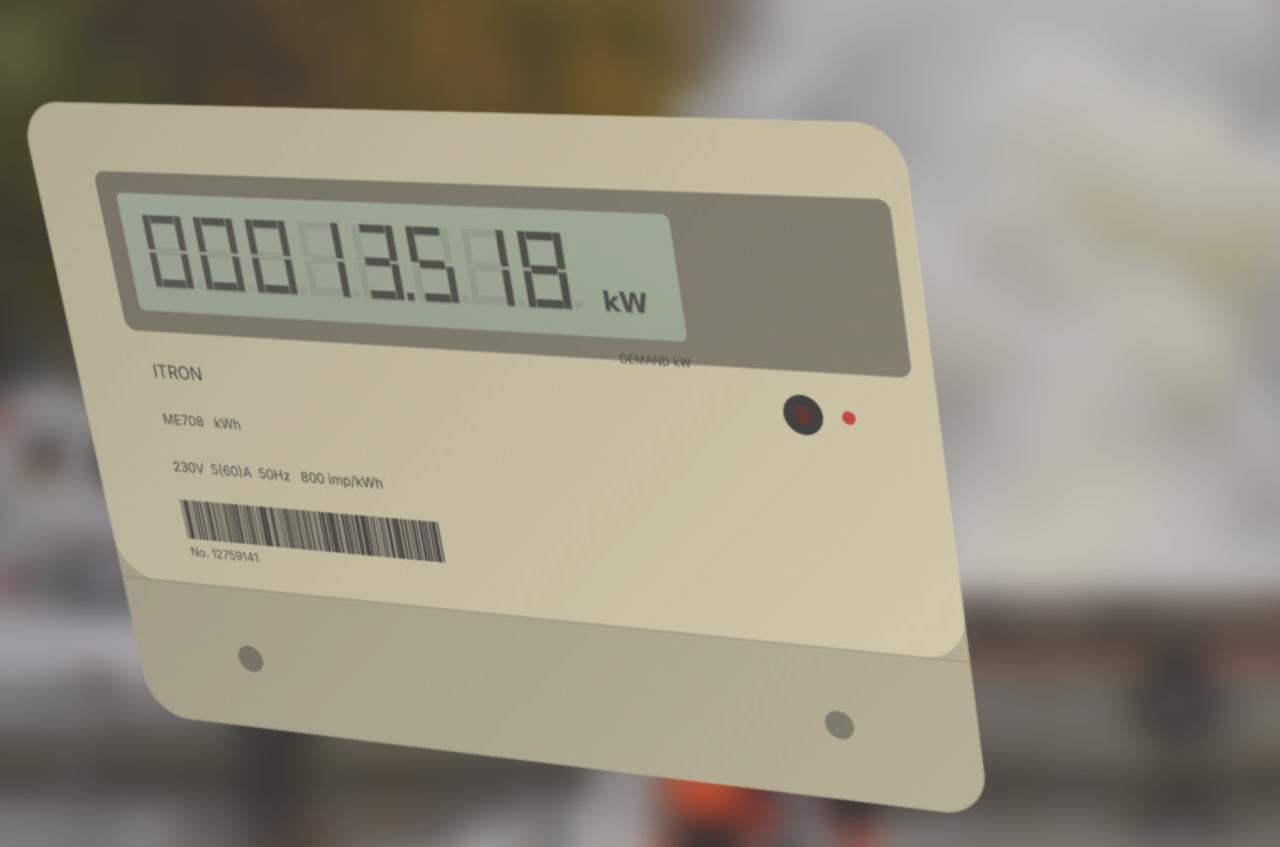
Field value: 13.518 kW
